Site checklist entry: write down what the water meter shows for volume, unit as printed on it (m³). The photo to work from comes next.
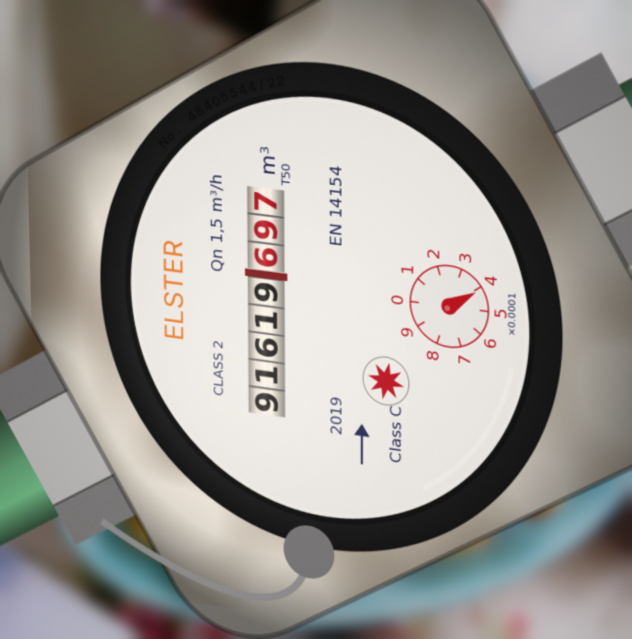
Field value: 91619.6974 m³
